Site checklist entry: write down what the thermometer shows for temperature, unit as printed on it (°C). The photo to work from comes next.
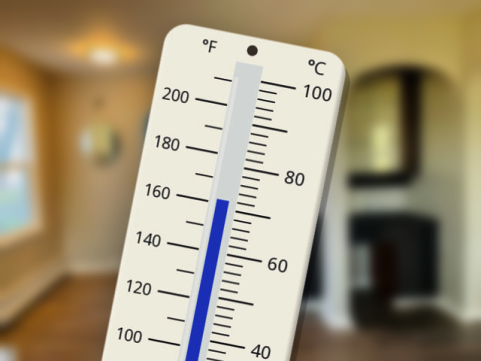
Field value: 72 °C
